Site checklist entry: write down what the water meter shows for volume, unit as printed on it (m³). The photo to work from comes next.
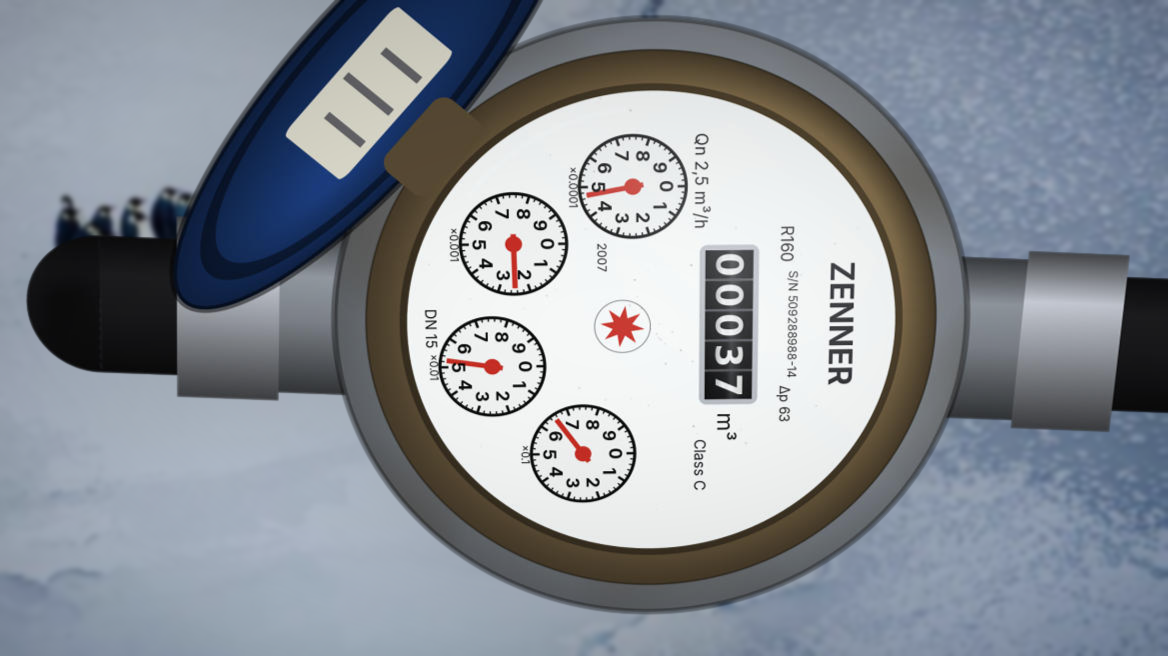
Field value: 37.6524 m³
